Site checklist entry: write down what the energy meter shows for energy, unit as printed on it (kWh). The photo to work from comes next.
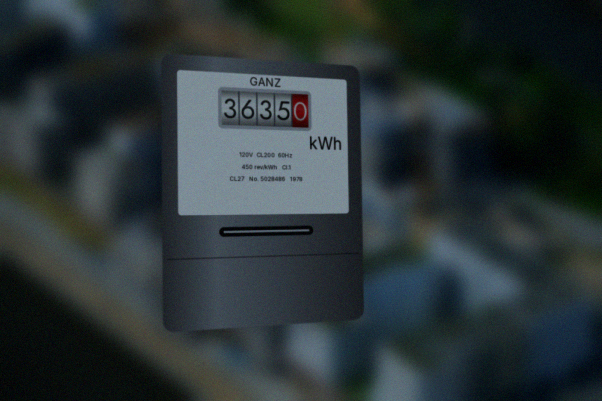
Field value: 3635.0 kWh
